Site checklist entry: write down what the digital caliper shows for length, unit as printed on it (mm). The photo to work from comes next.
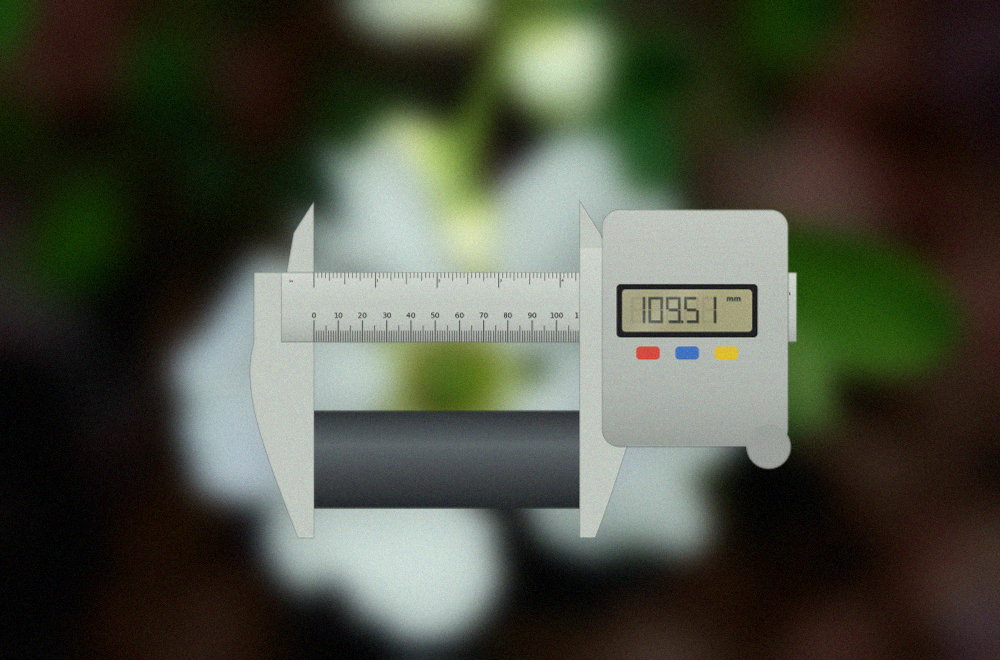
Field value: 109.51 mm
